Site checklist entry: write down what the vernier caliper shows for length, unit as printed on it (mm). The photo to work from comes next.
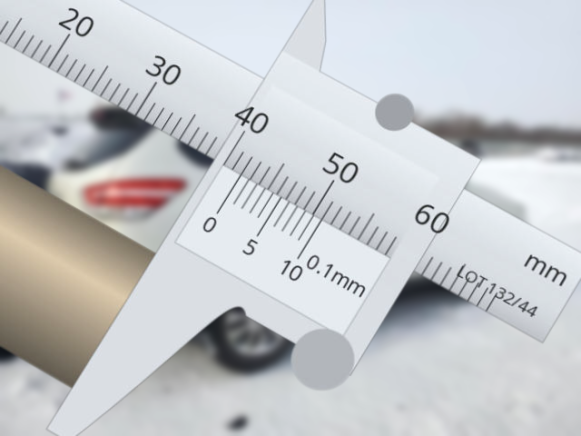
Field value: 42.0 mm
